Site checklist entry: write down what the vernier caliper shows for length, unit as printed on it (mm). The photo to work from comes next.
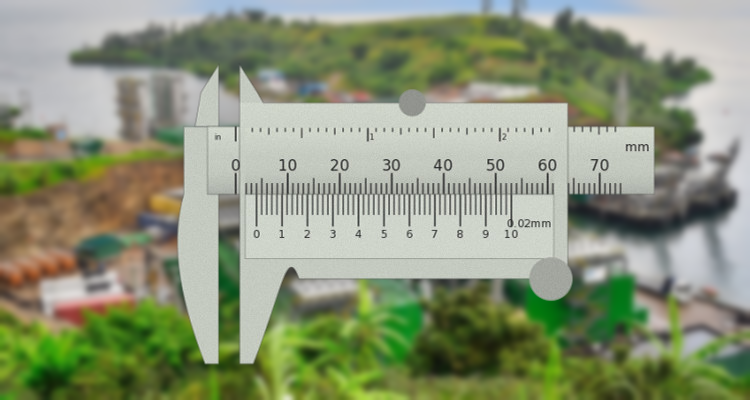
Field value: 4.0 mm
